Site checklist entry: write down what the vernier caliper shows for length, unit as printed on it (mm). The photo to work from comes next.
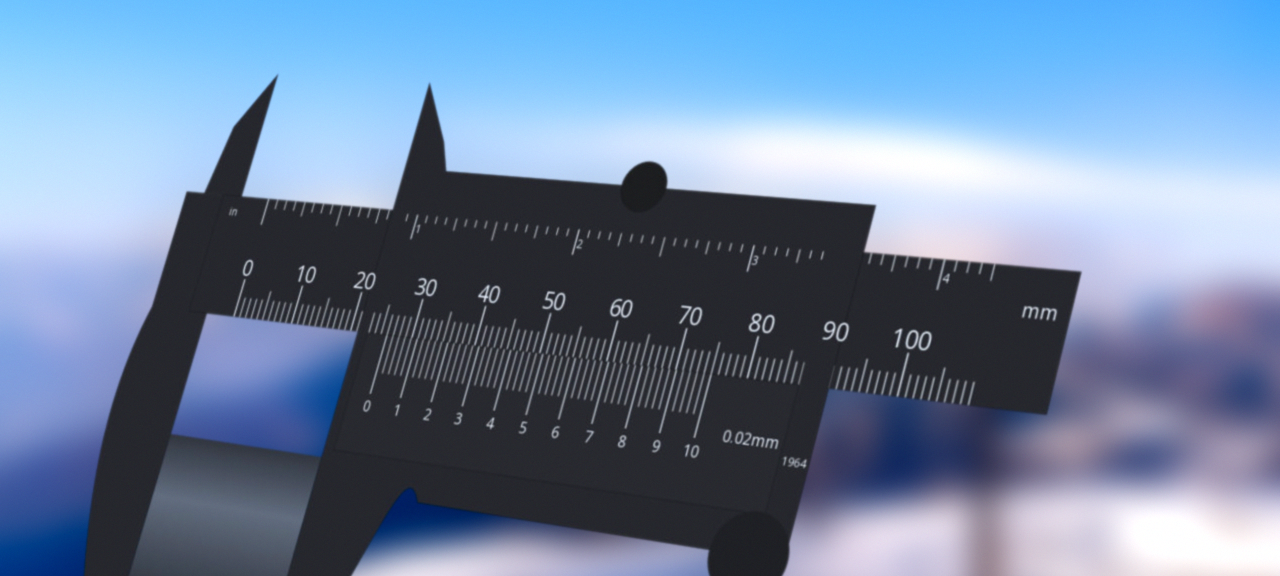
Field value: 26.0 mm
